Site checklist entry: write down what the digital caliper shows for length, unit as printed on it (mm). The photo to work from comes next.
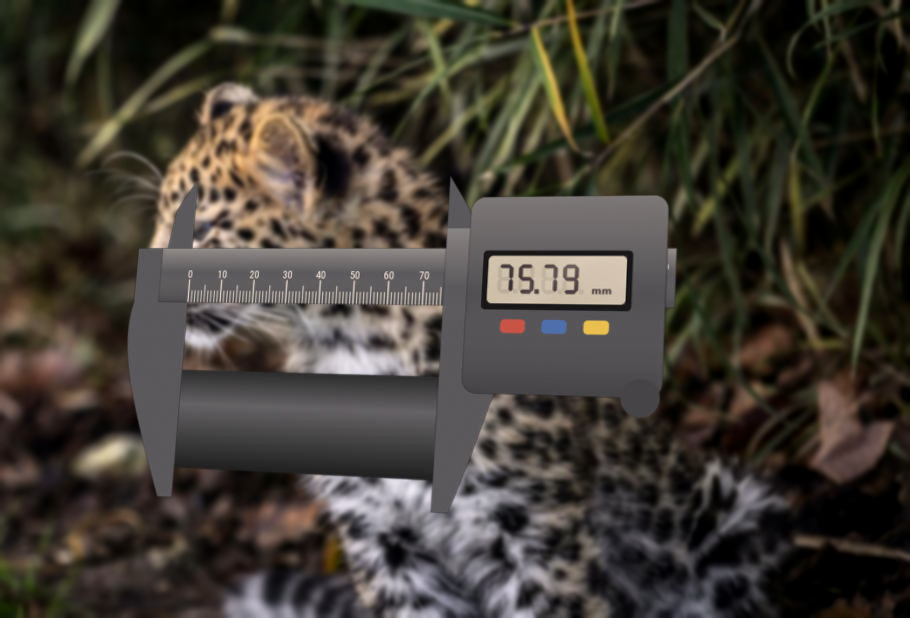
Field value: 75.79 mm
